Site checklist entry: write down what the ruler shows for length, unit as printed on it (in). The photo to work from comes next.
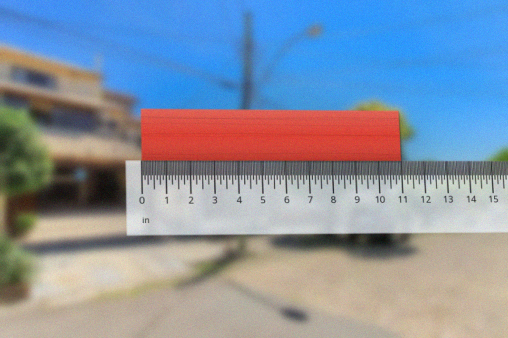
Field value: 11 in
